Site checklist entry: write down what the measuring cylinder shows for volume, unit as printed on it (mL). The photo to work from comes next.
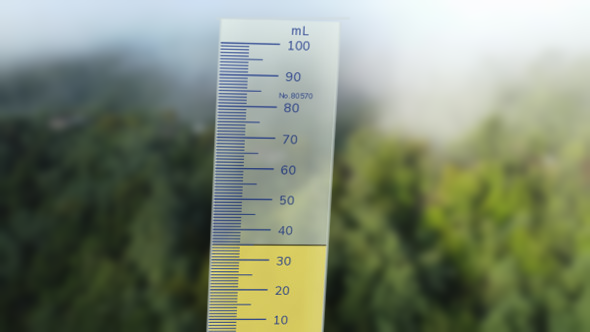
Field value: 35 mL
